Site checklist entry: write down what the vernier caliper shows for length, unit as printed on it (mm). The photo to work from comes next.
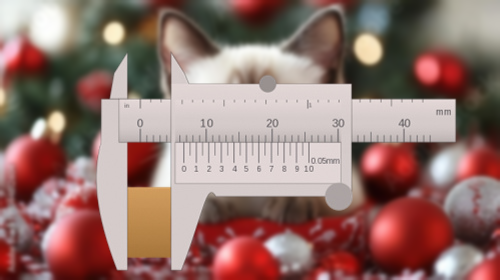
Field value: 6.6 mm
